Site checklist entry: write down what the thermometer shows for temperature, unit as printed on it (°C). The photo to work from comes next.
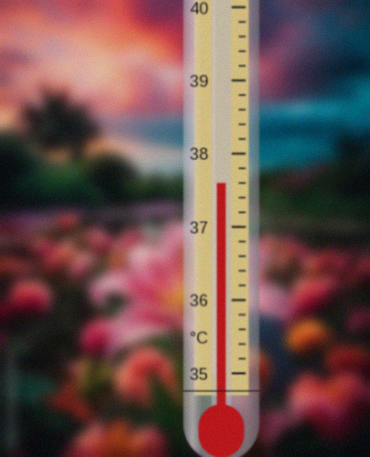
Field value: 37.6 °C
